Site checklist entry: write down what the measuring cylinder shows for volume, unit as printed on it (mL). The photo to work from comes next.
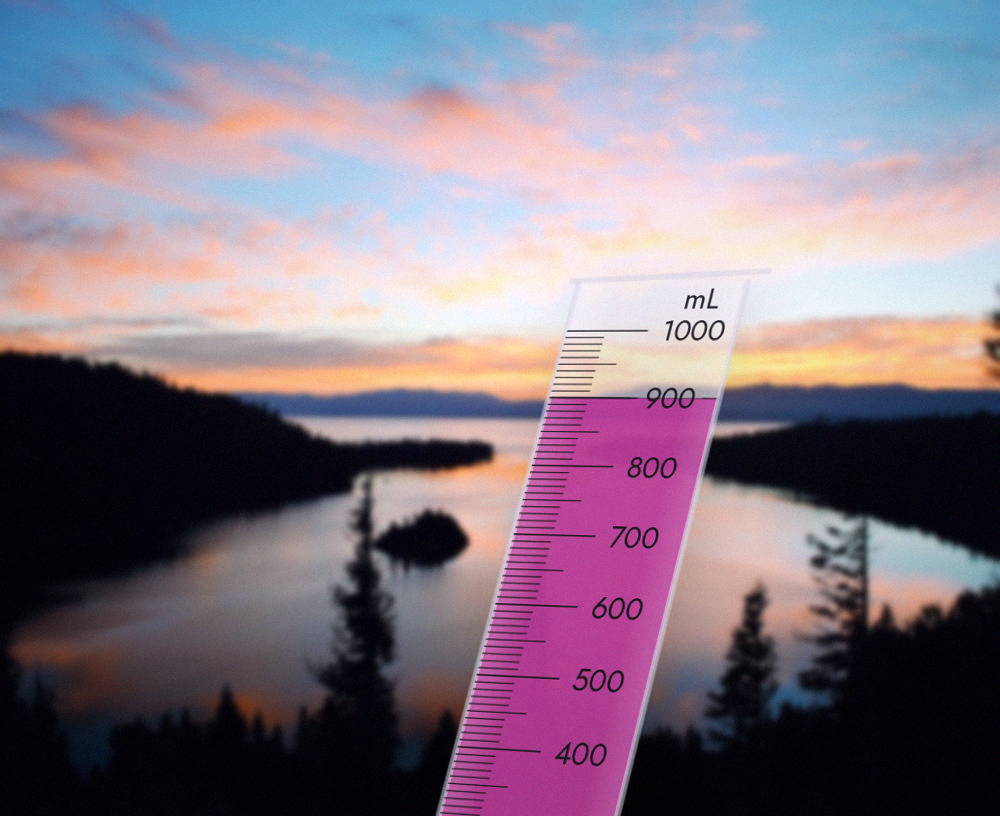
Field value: 900 mL
